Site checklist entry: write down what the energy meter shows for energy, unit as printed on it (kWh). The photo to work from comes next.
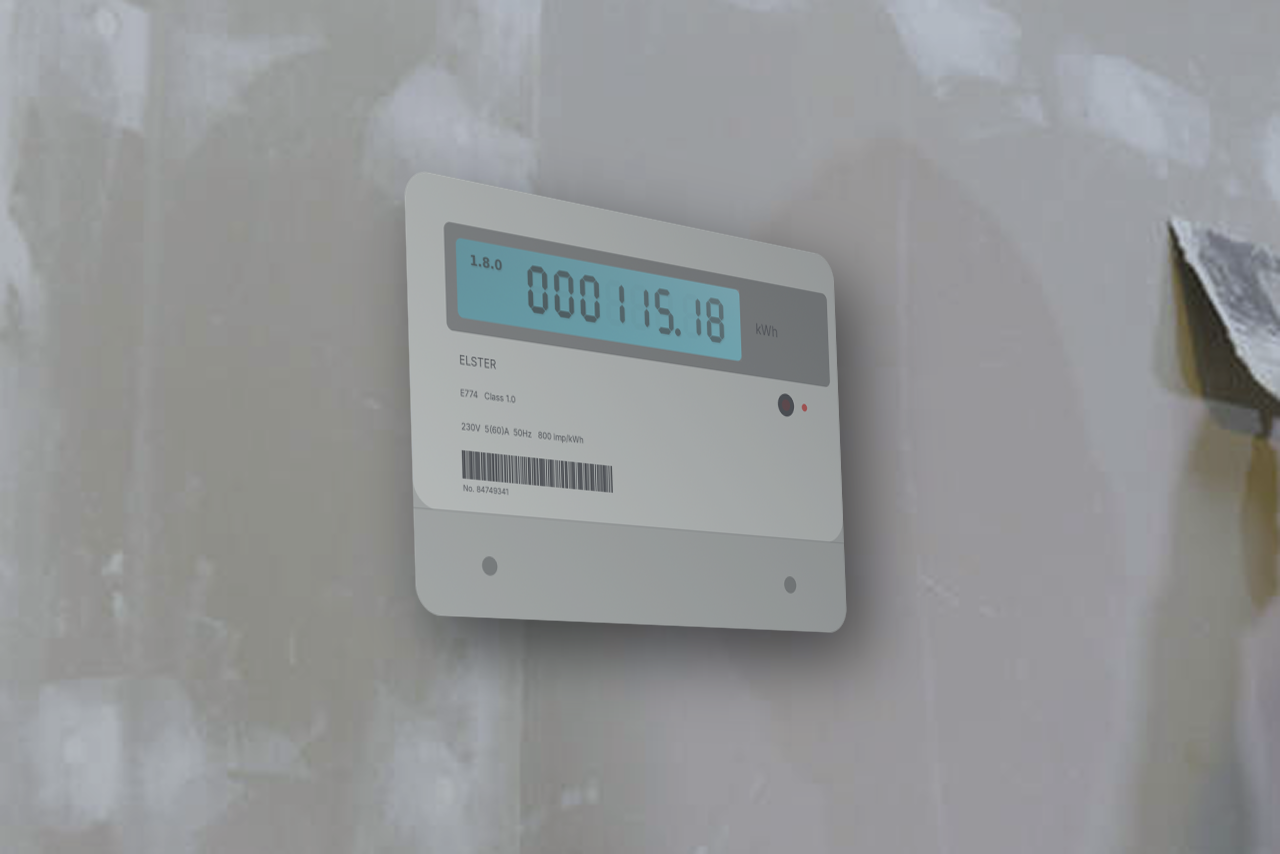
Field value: 115.18 kWh
